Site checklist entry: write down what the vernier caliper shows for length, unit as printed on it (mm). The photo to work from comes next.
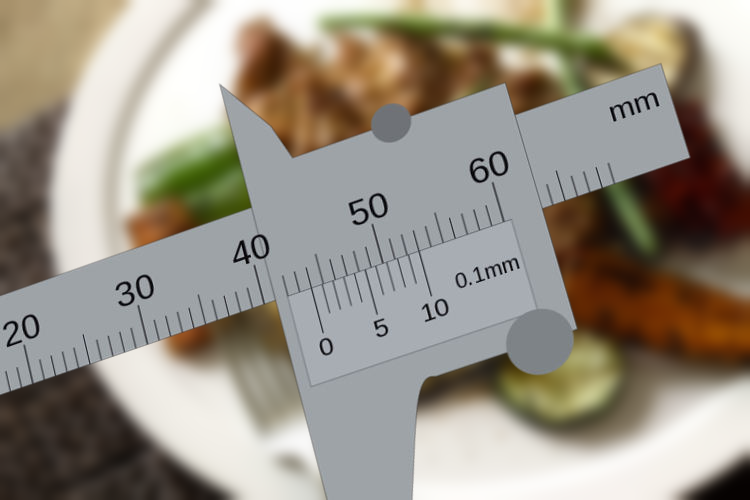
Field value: 44.0 mm
